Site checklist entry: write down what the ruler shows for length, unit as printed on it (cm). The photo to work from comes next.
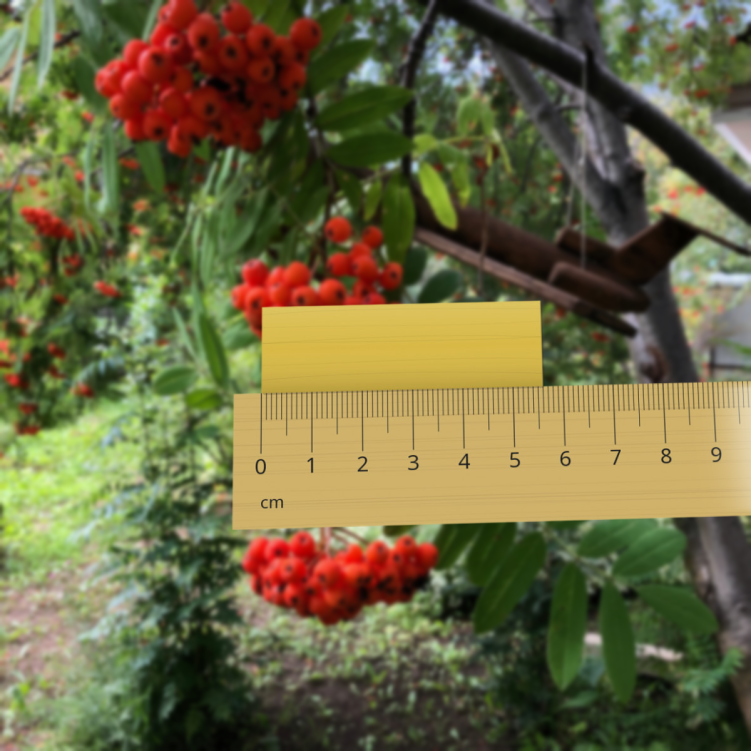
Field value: 5.6 cm
